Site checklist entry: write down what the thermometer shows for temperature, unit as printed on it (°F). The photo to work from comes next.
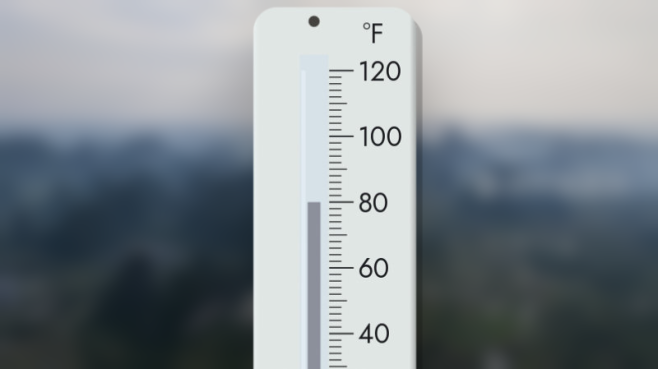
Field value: 80 °F
